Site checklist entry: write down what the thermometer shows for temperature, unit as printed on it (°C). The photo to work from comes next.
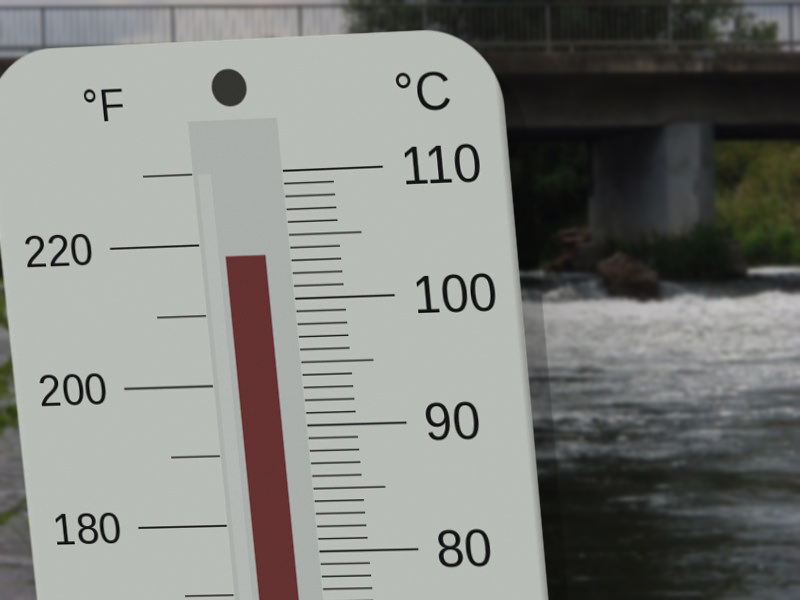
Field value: 103.5 °C
